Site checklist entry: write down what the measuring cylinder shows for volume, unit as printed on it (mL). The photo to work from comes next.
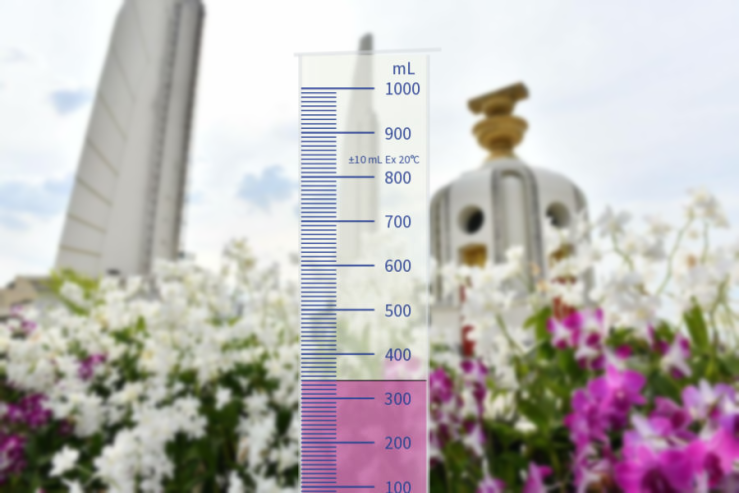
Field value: 340 mL
